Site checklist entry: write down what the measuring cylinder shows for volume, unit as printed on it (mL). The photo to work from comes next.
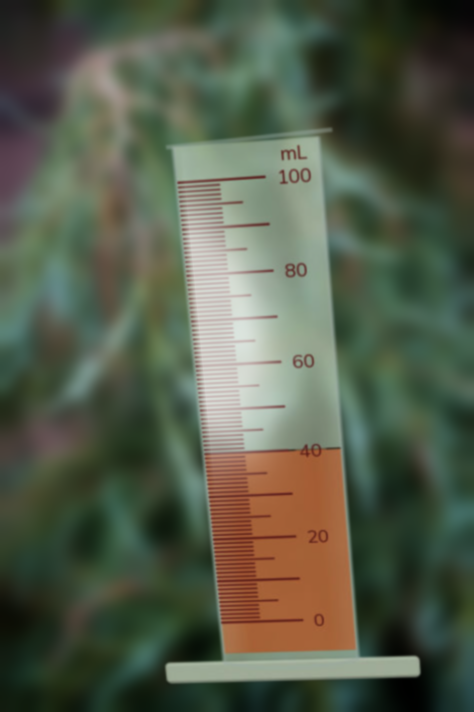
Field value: 40 mL
